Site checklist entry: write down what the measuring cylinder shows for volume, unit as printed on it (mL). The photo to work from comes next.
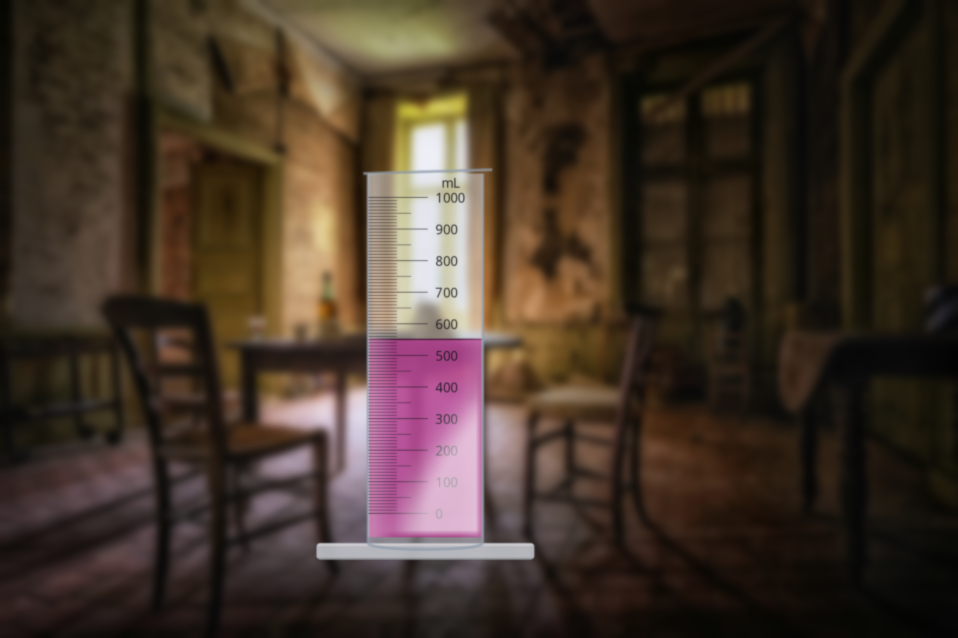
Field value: 550 mL
